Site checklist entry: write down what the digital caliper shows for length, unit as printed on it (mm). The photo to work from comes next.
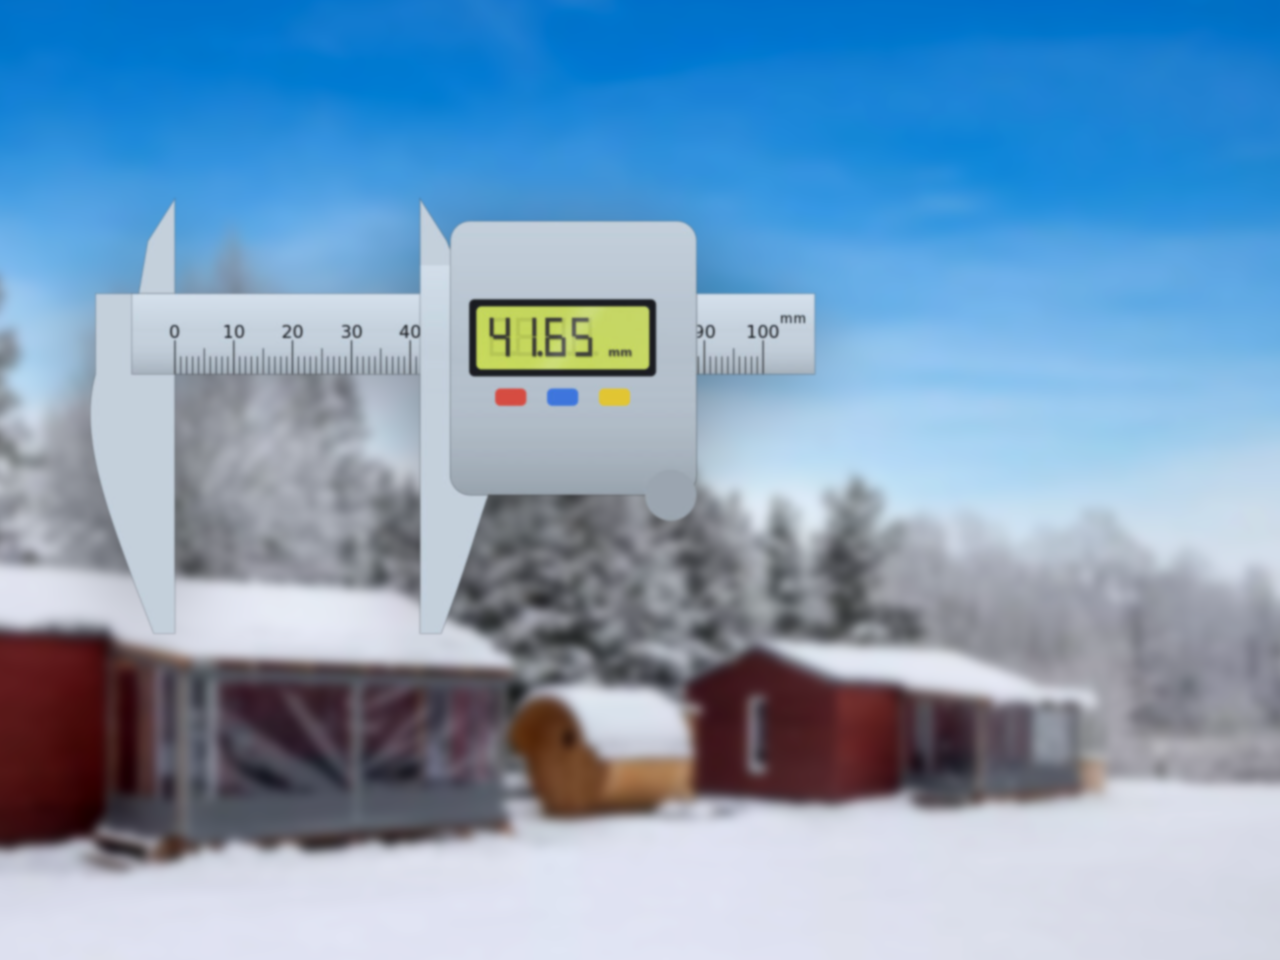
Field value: 41.65 mm
